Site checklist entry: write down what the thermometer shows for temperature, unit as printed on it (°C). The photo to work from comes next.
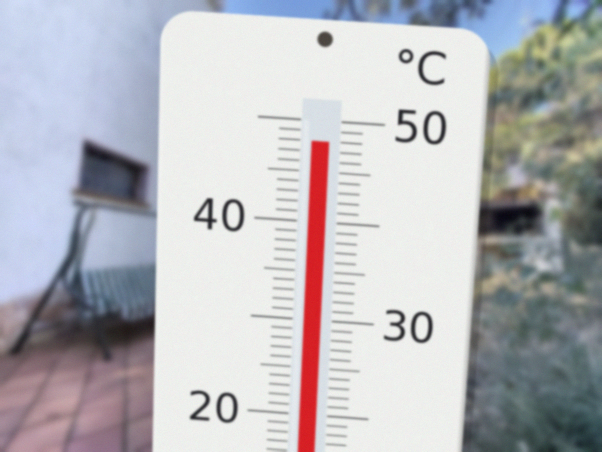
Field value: 48 °C
